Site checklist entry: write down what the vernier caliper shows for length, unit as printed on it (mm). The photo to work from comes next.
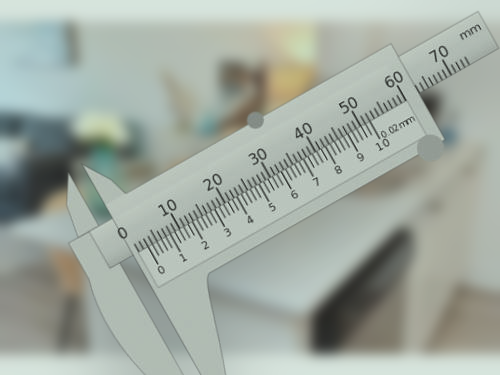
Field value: 3.0 mm
